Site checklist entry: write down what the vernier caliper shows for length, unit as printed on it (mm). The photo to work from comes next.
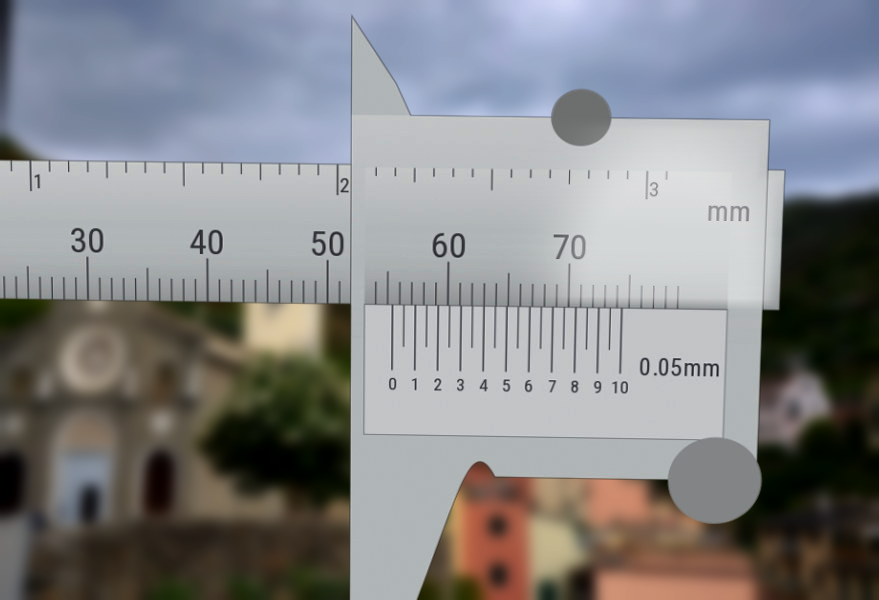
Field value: 55.4 mm
